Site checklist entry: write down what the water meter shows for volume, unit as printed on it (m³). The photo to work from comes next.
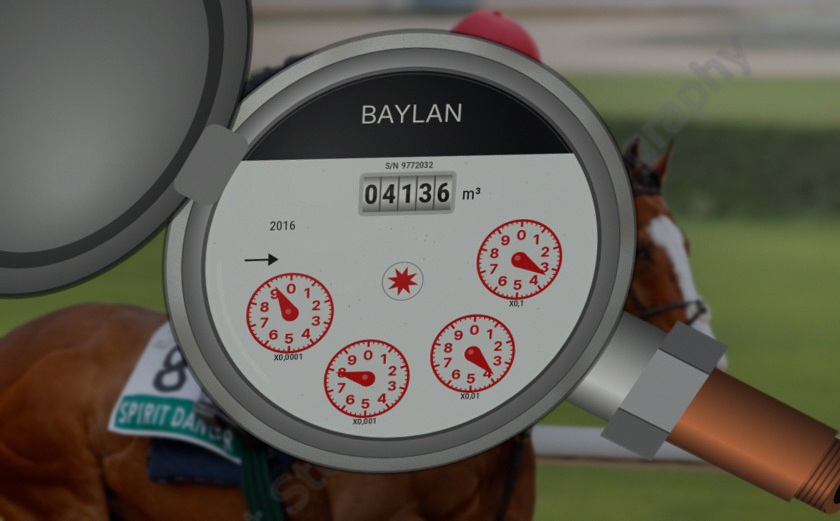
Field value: 4136.3379 m³
